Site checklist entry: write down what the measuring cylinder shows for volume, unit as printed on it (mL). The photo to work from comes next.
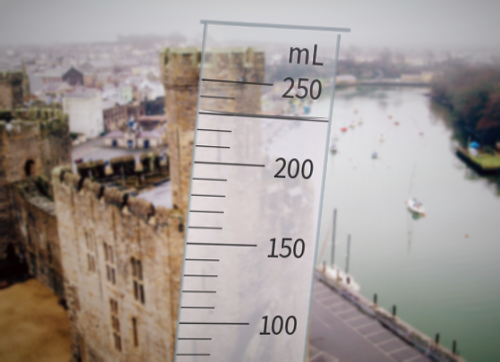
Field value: 230 mL
